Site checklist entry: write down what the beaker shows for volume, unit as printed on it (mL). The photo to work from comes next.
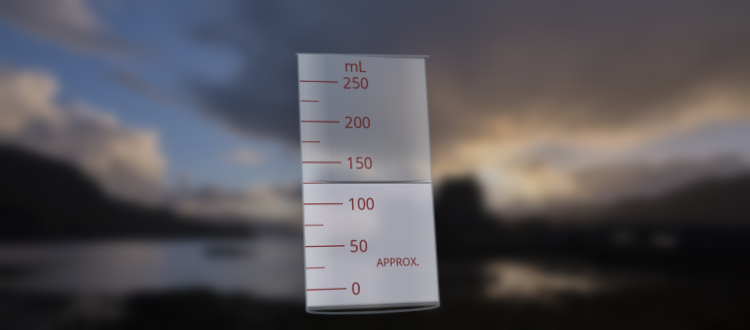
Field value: 125 mL
